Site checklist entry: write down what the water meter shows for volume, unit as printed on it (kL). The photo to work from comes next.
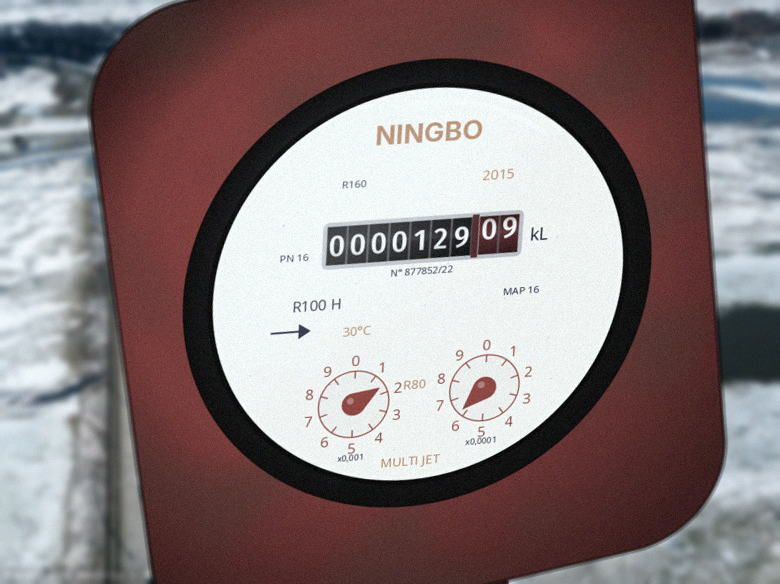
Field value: 129.0916 kL
